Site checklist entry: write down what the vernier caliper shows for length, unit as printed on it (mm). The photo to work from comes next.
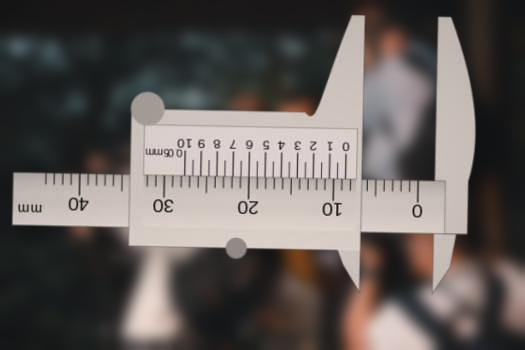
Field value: 8.6 mm
